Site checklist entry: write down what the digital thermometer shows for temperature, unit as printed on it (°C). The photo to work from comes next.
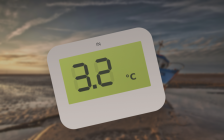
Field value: 3.2 °C
